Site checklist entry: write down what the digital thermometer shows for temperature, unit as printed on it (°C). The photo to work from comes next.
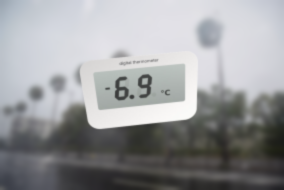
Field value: -6.9 °C
